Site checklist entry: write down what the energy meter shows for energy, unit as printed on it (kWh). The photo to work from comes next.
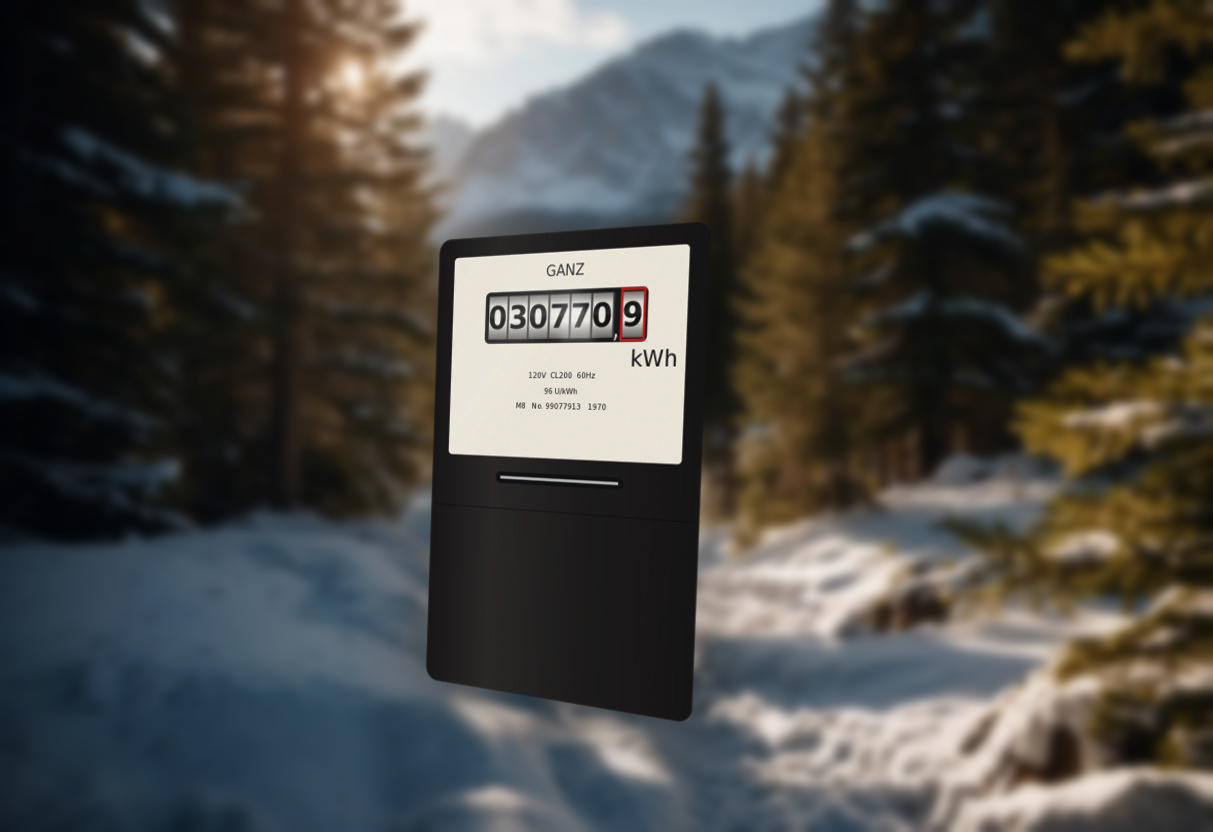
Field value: 30770.9 kWh
